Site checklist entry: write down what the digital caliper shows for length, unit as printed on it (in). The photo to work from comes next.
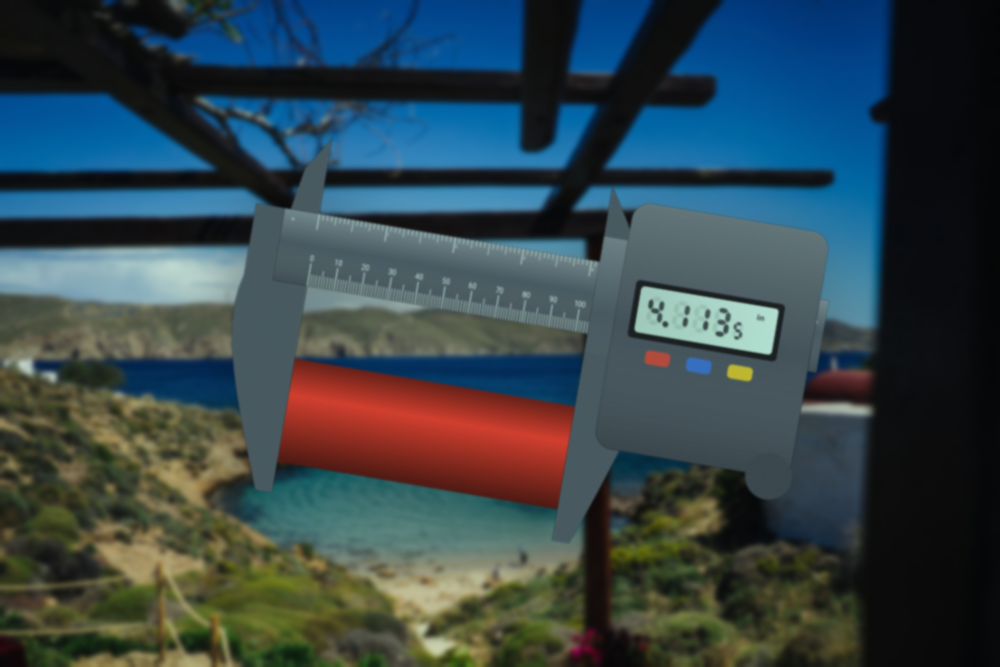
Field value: 4.1135 in
